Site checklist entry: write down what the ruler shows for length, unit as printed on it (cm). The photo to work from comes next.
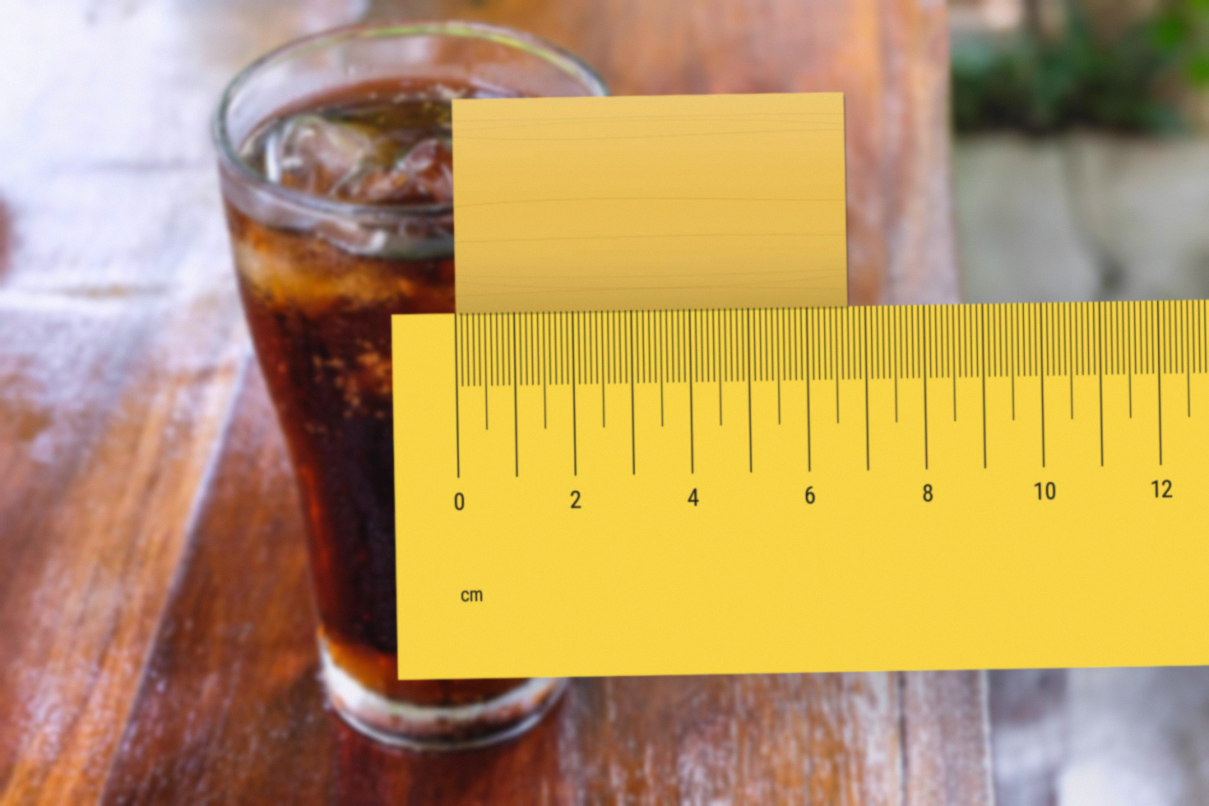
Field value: 6.7 cm
